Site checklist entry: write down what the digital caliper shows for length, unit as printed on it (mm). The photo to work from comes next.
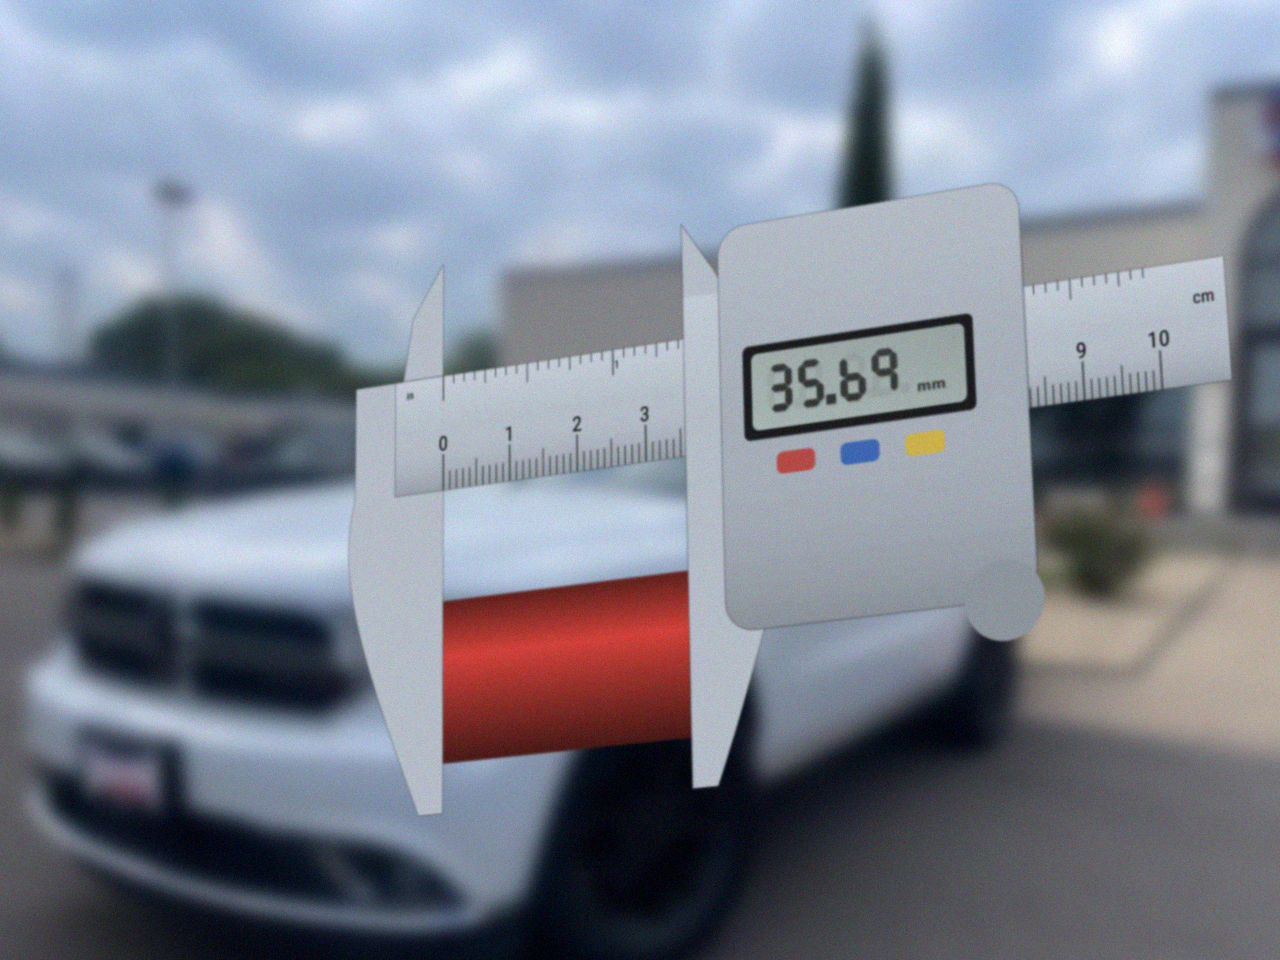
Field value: 35.69 mm
